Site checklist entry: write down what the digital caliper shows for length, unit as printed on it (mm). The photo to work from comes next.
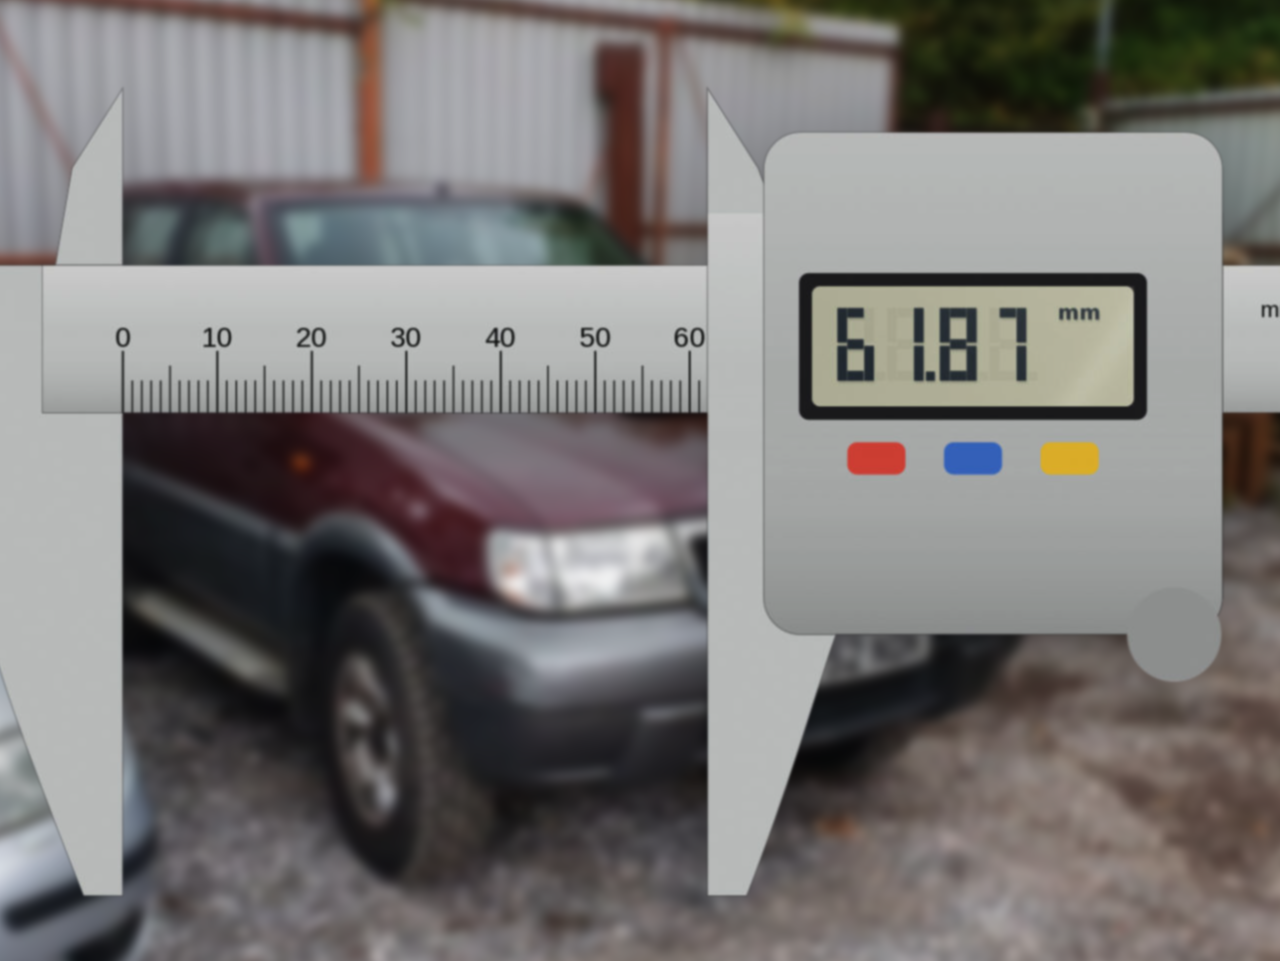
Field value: 61.87 mm
